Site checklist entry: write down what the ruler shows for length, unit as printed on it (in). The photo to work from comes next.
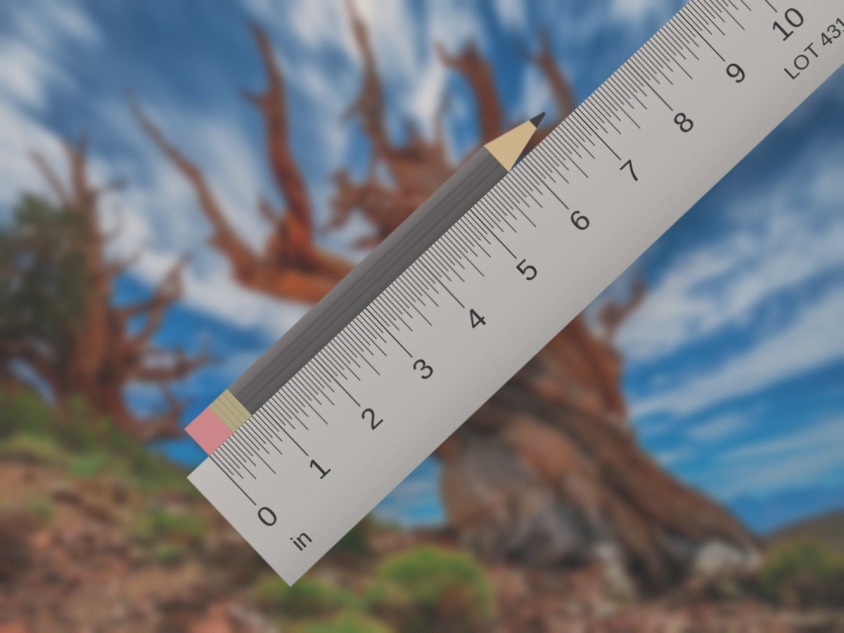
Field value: 6.6875 in
